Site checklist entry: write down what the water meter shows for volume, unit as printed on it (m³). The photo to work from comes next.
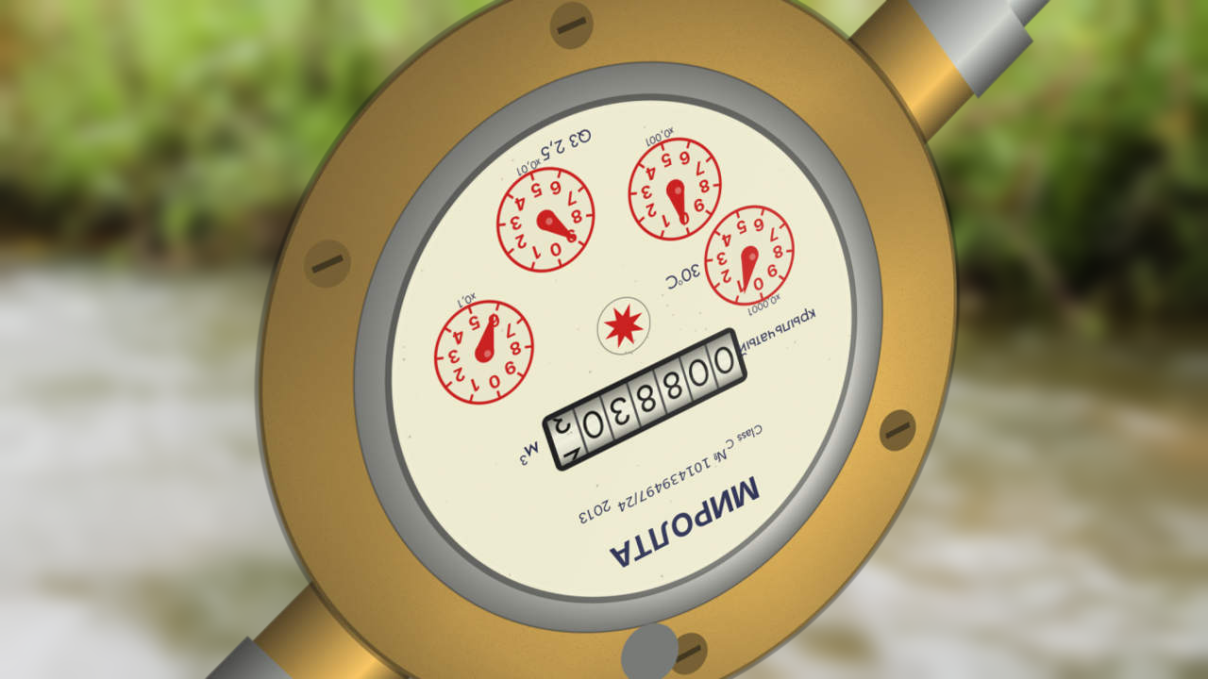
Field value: 88302.5900 m³
